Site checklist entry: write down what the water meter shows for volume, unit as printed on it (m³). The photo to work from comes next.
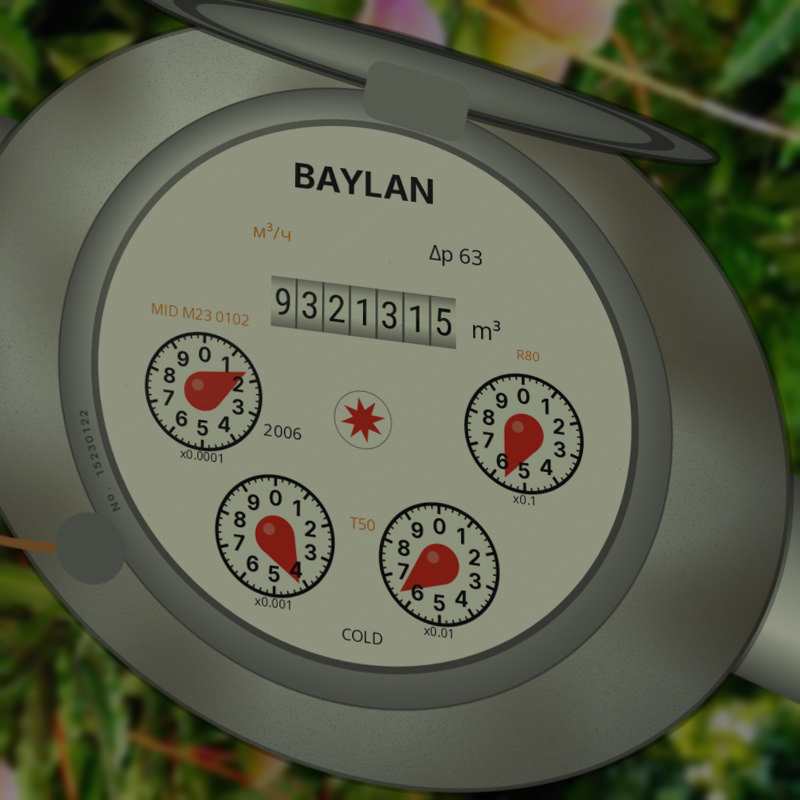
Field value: 9321315.5641 m³
